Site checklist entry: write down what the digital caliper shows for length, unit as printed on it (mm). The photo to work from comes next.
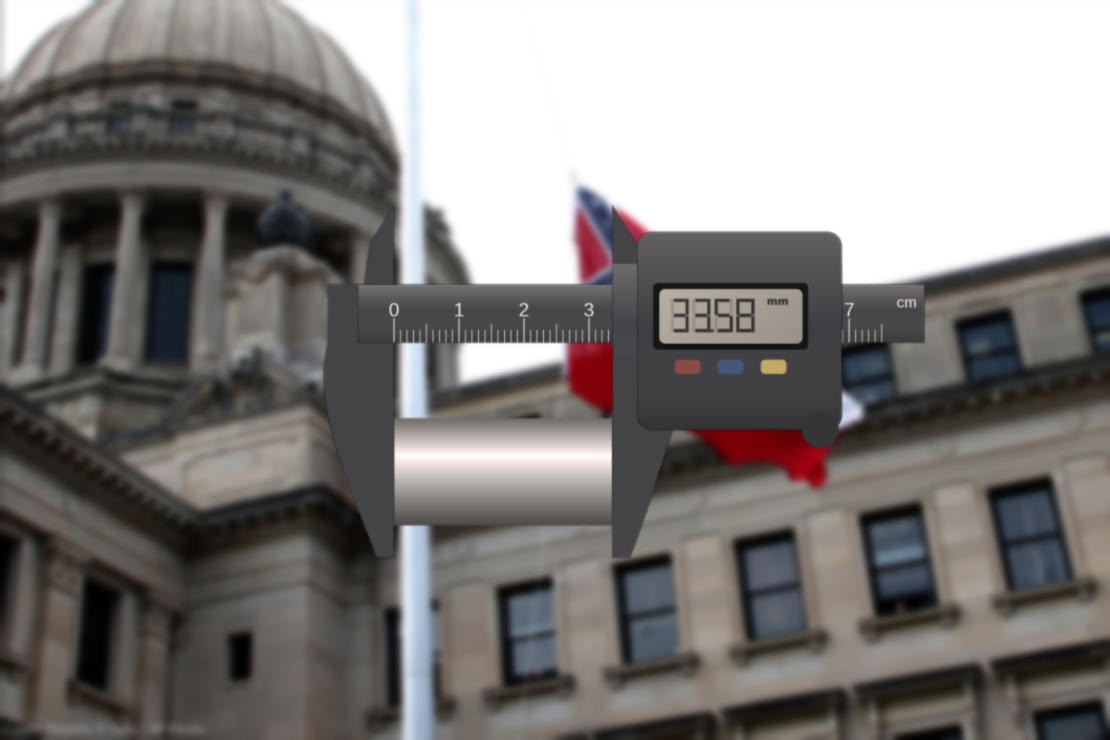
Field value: 33.58 mm
